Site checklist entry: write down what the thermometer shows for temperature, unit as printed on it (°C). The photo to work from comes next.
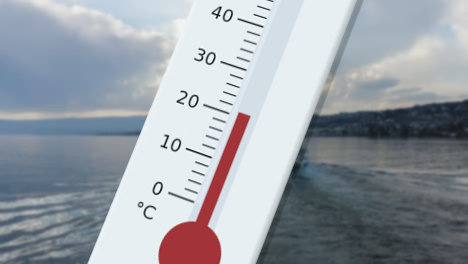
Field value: 21 °C
